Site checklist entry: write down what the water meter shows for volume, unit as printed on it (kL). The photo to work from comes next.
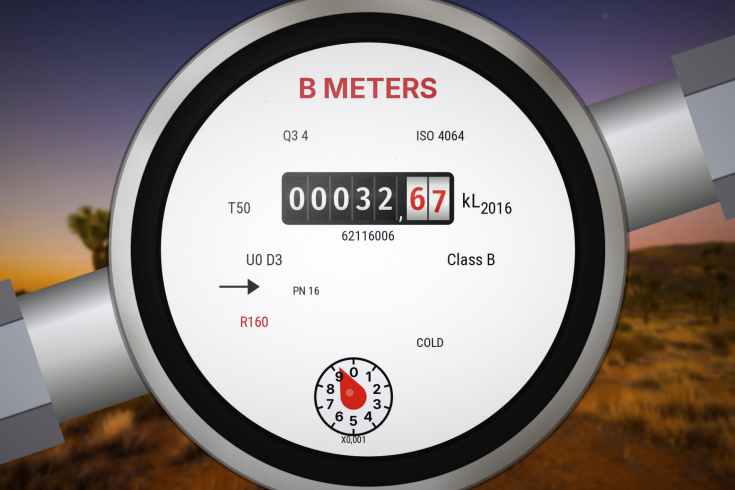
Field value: 32.669 kL
